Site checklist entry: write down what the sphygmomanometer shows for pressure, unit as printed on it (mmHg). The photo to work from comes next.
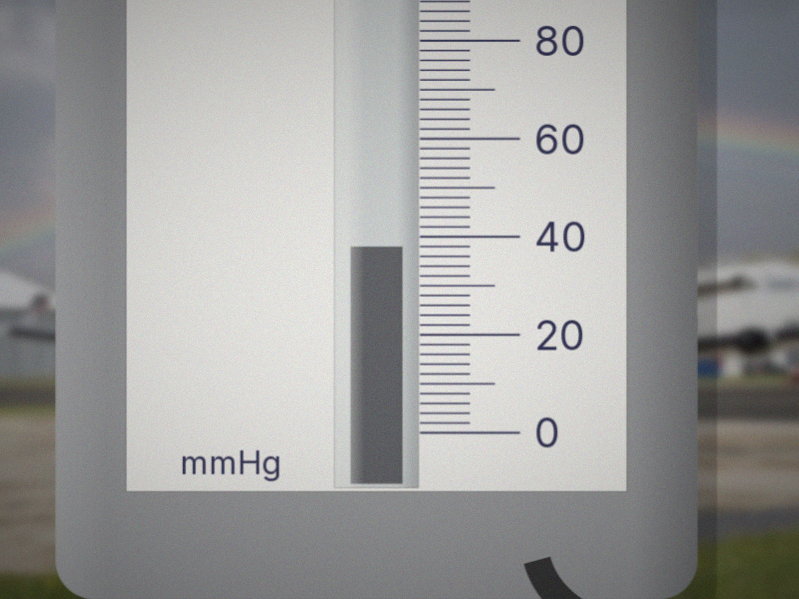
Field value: 38 mmHg
